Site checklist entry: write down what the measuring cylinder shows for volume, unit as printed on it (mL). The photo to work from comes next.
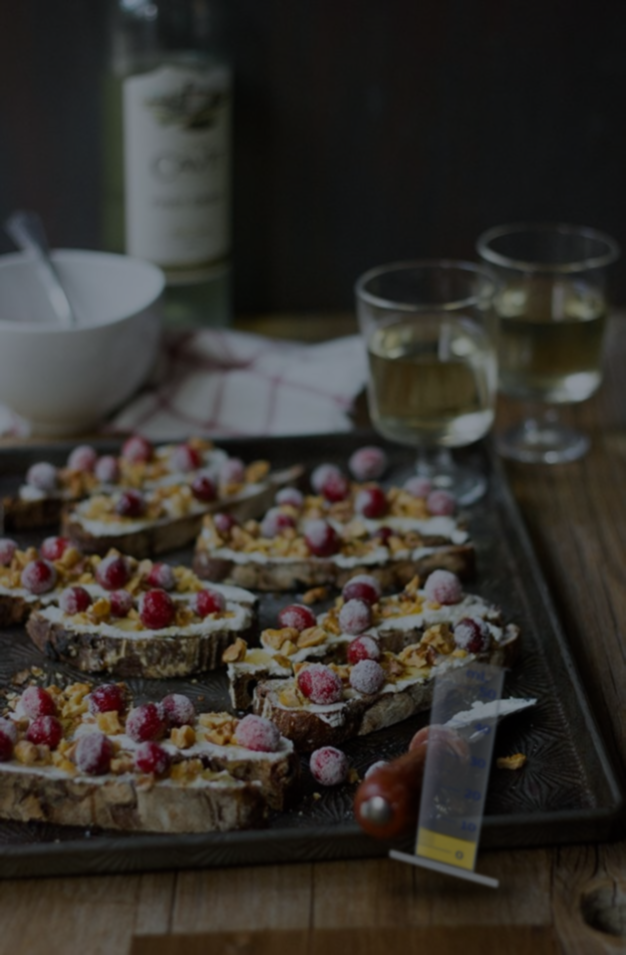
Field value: 5 mL
